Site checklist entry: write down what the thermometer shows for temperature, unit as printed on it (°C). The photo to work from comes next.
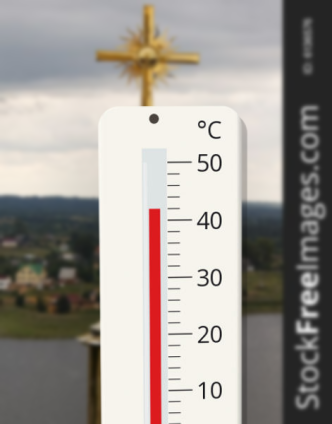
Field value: 42 °C
